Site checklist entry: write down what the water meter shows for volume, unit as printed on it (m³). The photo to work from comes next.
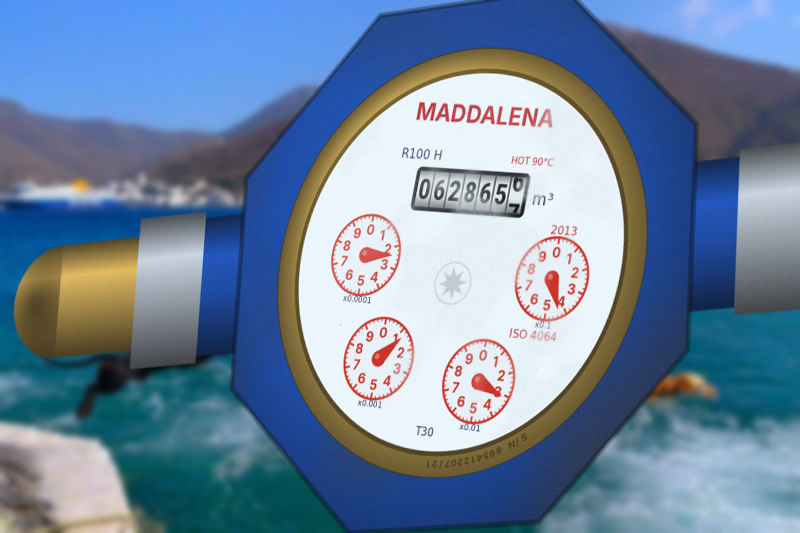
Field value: 628656.4312 m³
